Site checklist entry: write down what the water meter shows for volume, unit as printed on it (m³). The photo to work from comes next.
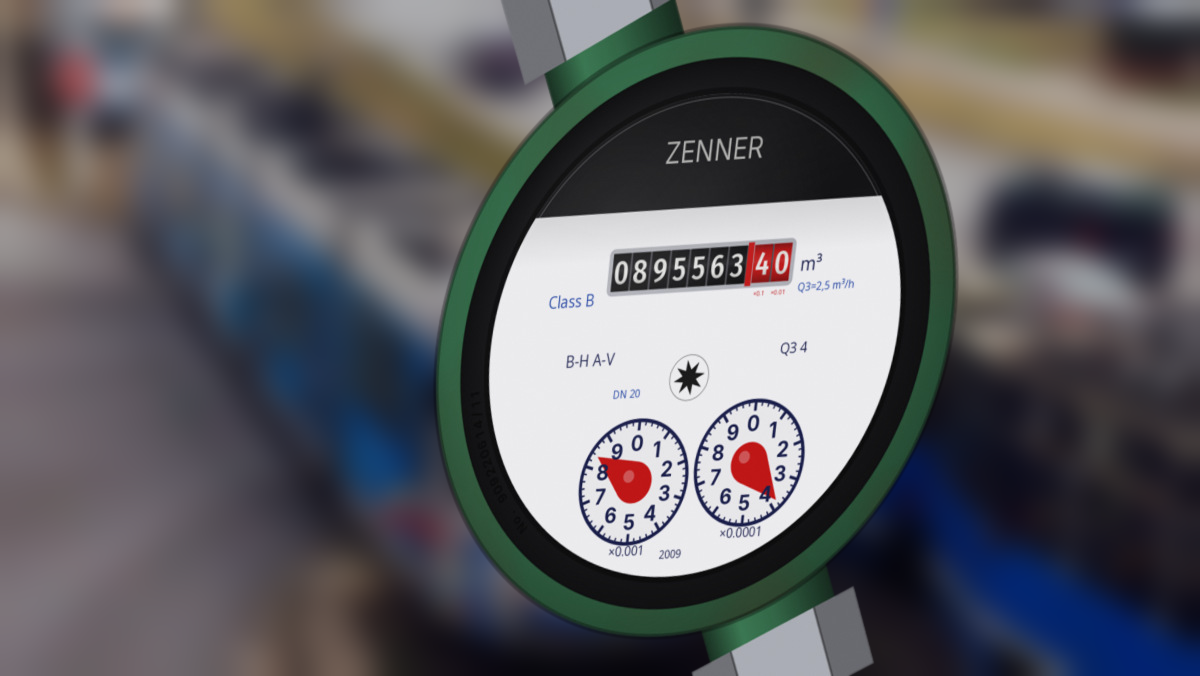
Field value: 895563.4083 m³
